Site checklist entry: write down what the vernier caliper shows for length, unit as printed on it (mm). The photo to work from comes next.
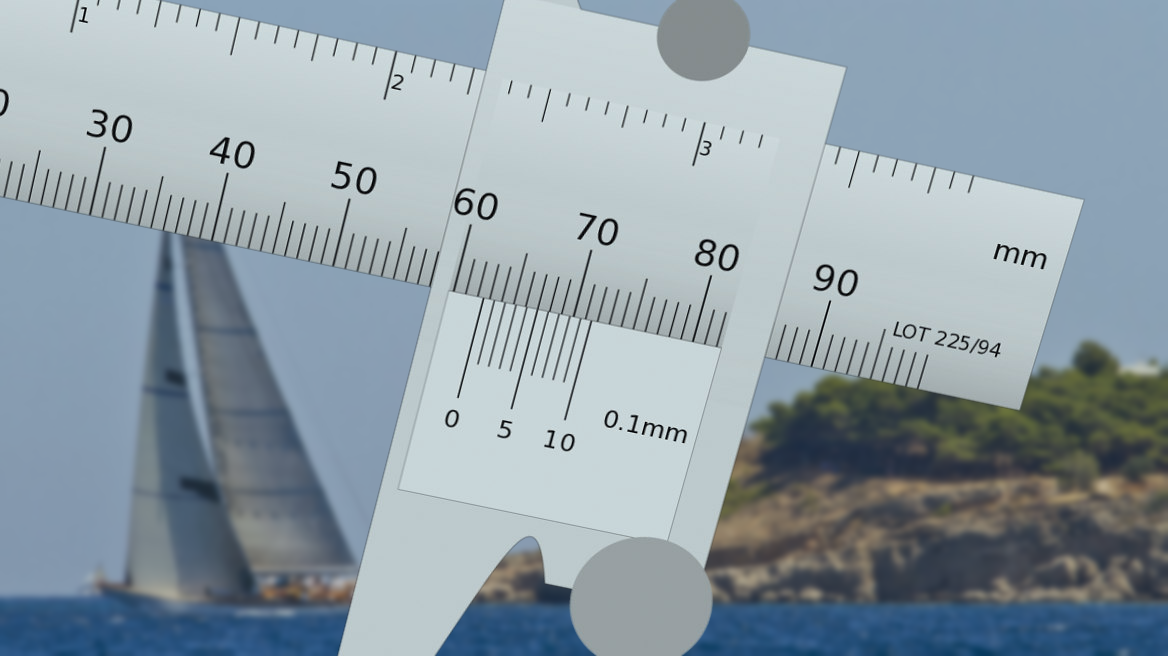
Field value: 62.5 mm
